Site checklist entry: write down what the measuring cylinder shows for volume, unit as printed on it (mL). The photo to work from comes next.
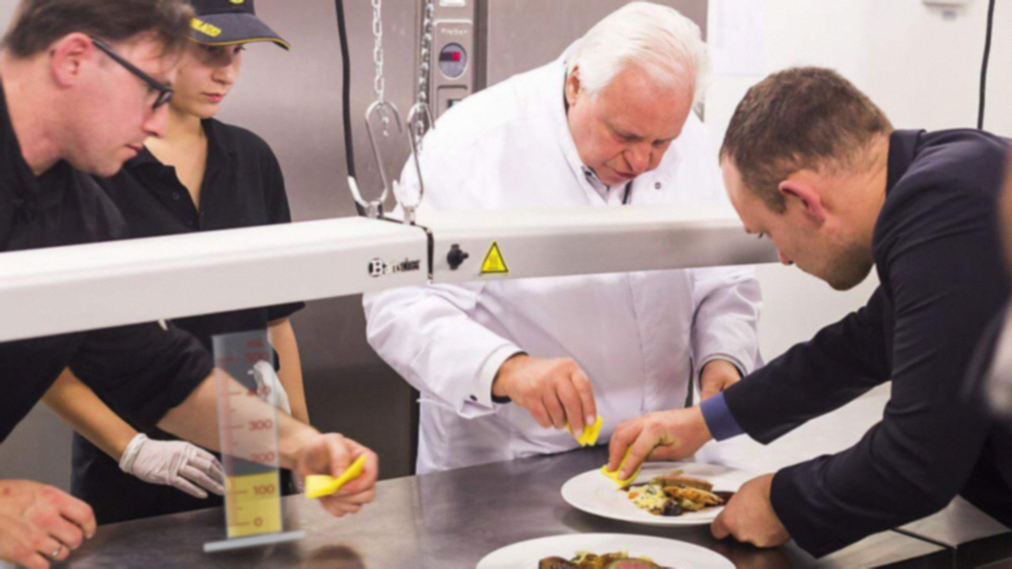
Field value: 150 mL
